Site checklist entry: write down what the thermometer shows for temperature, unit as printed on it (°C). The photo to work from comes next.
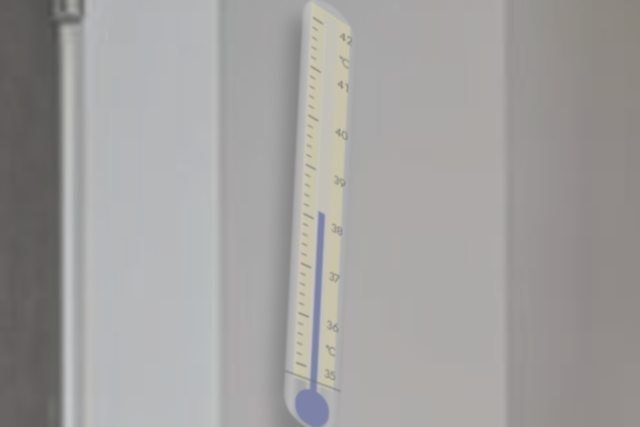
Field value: 38.2 °C
